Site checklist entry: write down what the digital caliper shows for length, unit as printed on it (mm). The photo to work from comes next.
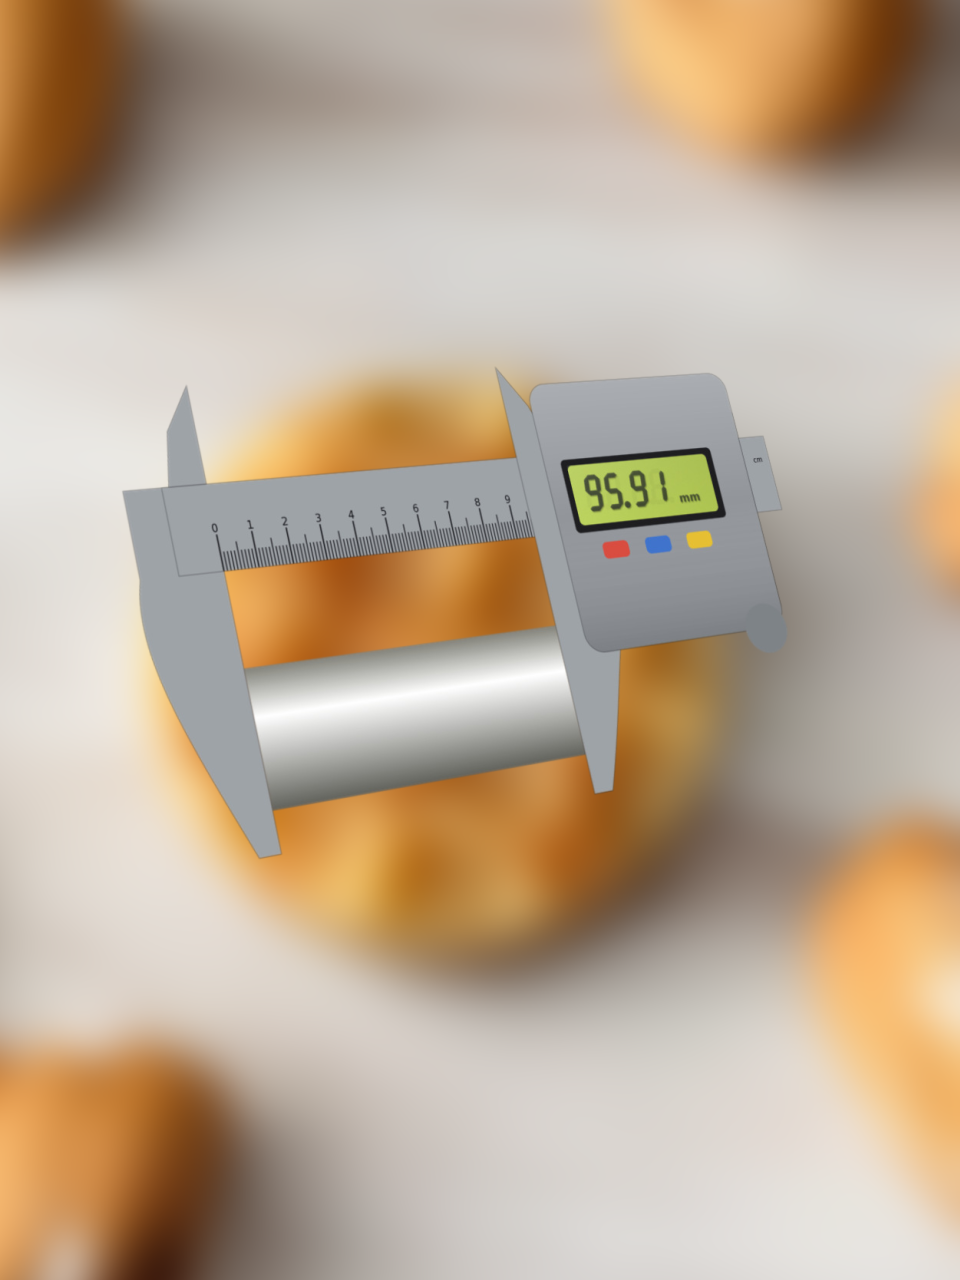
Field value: 95.91 mm
